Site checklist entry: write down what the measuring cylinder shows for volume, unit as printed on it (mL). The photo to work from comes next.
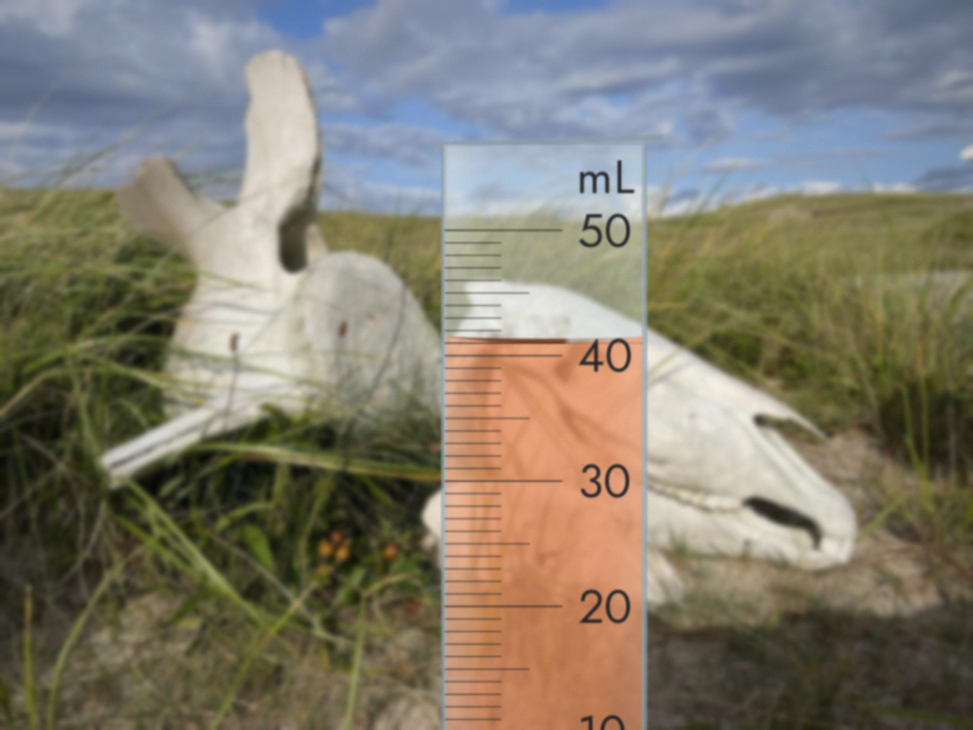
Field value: 41 mL
